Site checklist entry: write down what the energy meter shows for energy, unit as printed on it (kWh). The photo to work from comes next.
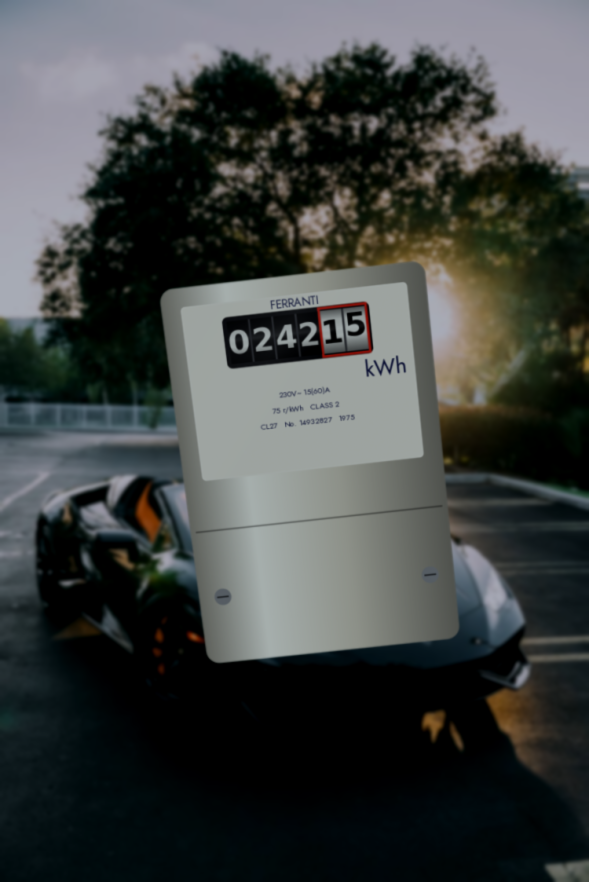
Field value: 242.15 kWh
